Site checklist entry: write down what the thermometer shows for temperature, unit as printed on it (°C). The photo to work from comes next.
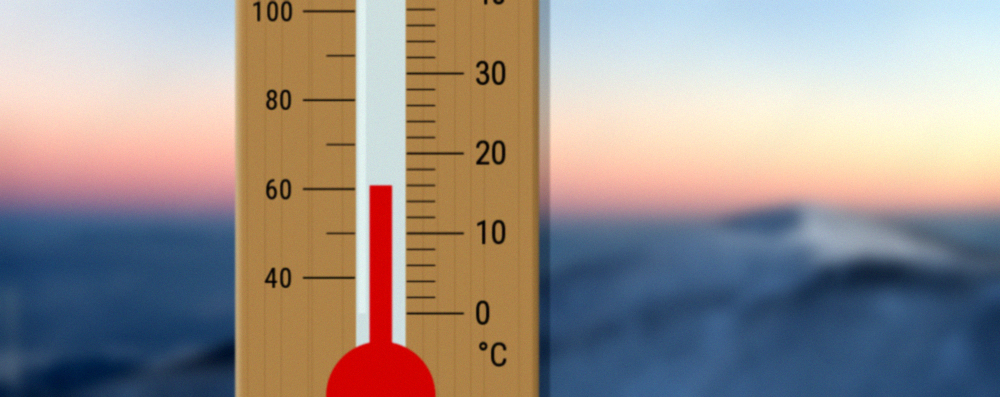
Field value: 16 °C
